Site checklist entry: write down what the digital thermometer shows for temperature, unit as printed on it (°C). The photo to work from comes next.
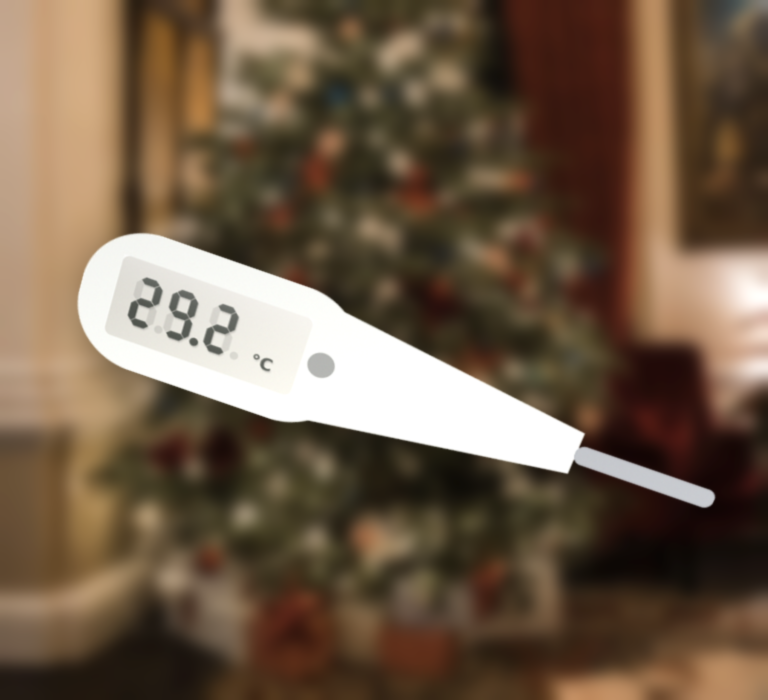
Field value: 29.2 °C
